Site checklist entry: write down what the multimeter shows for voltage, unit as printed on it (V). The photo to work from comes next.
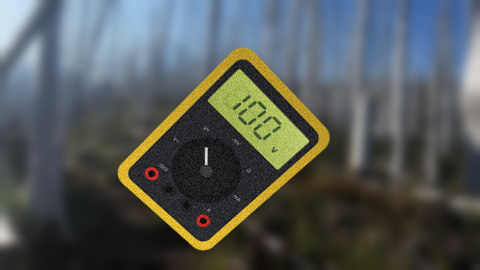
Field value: 100 V
